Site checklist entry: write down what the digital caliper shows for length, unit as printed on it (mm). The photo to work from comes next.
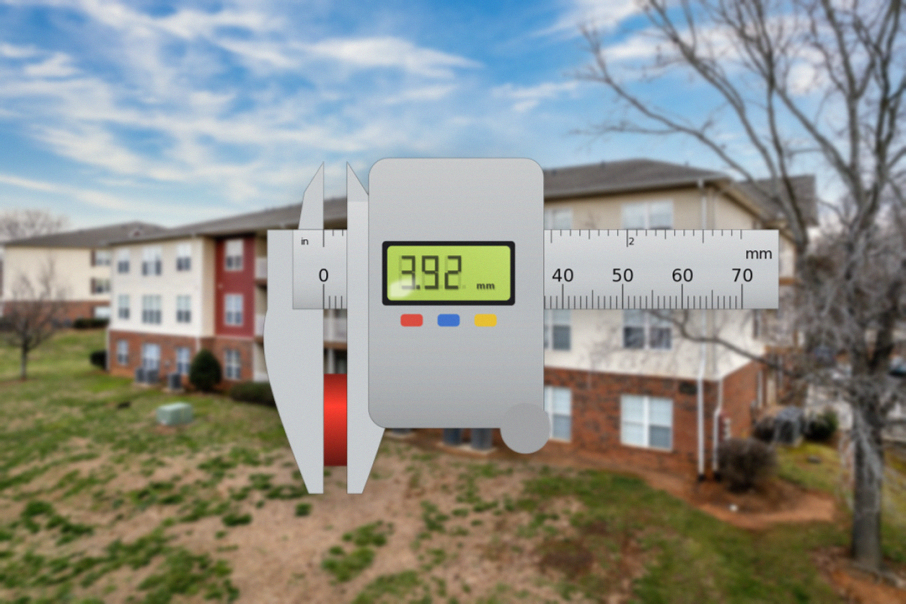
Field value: 3.92 mm
